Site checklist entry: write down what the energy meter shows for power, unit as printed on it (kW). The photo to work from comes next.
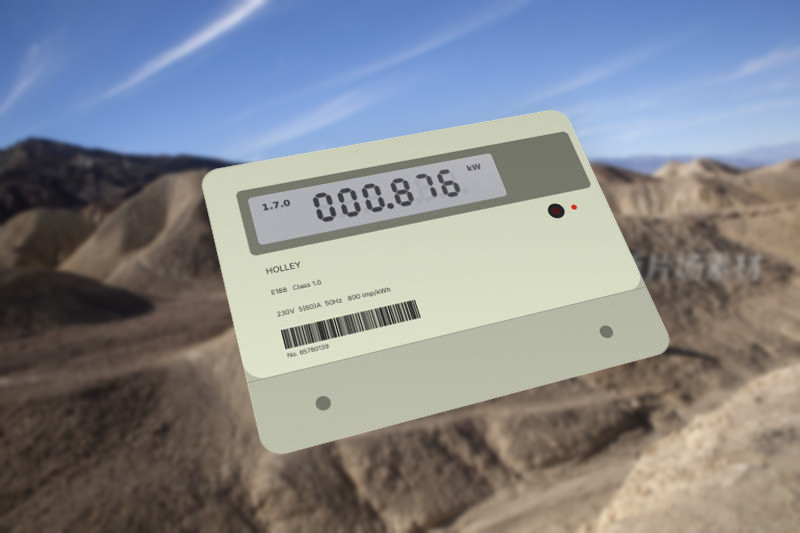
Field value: 0.876 kW
